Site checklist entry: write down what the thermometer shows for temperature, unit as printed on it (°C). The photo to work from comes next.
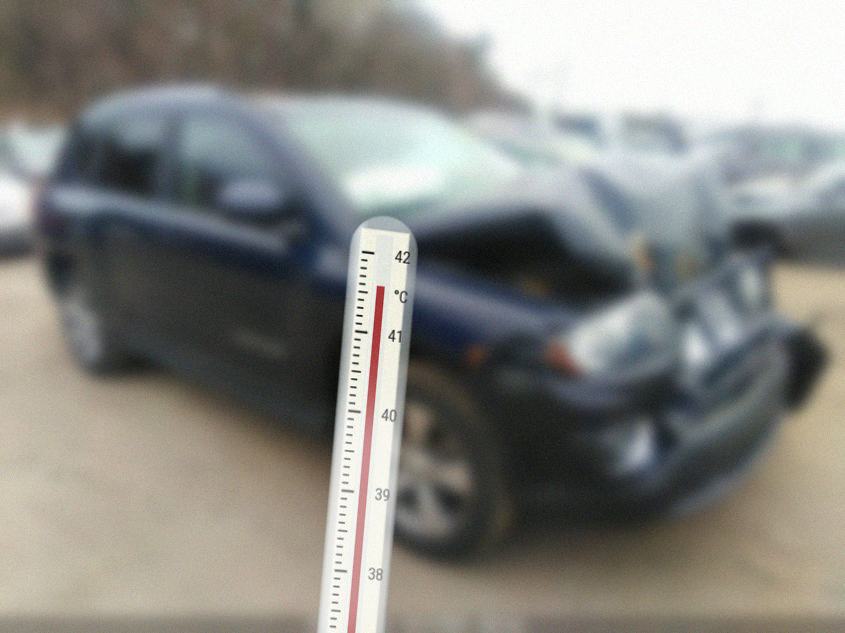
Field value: 41.6 °C
